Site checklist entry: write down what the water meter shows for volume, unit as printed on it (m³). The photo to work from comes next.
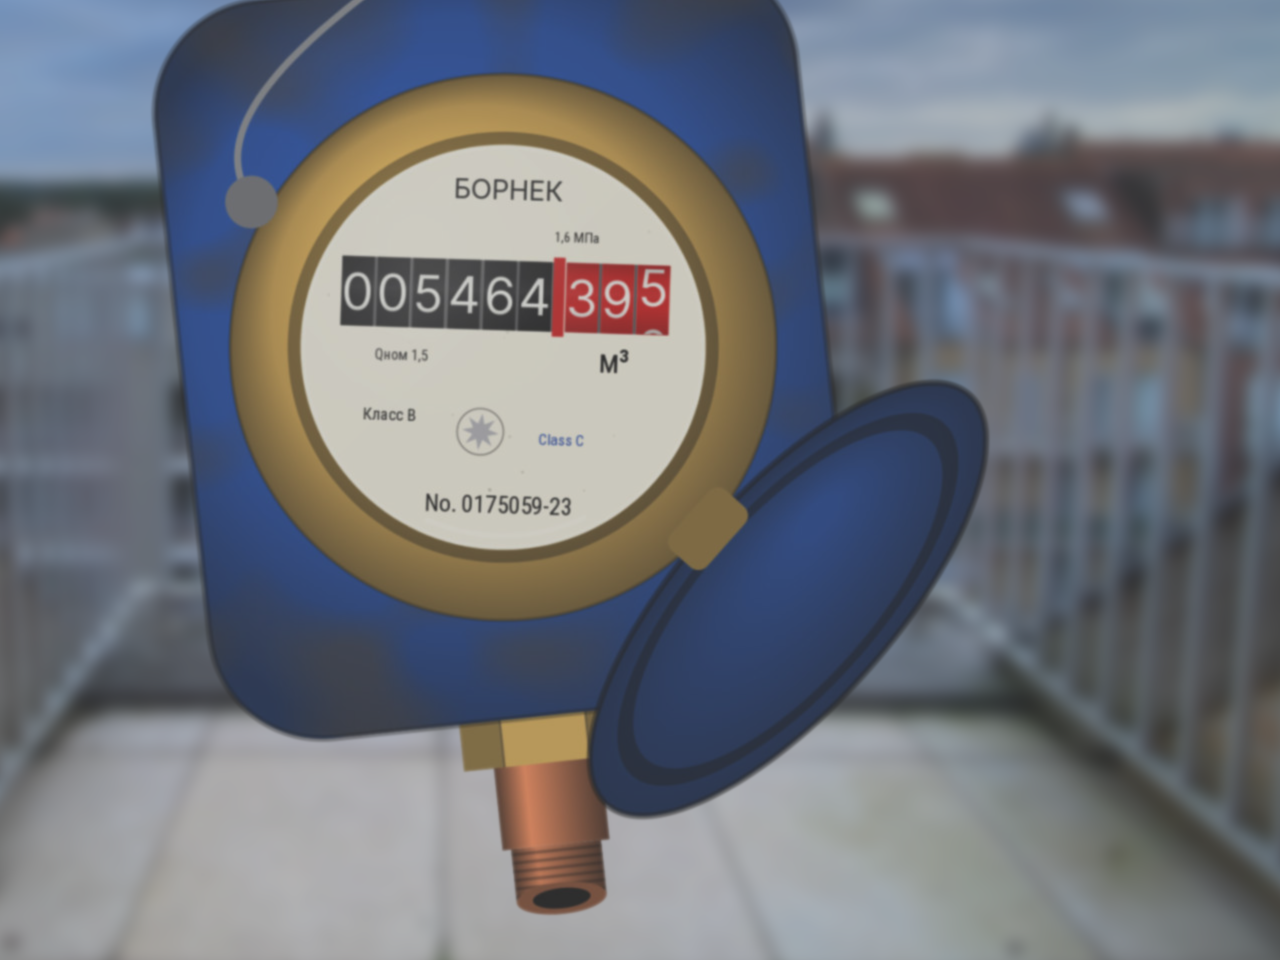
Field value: 5464.395 m³
